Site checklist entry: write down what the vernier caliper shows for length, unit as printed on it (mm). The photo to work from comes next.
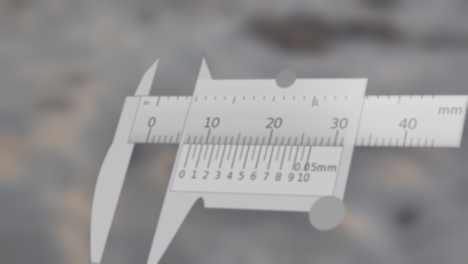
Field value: 7.5 mm
